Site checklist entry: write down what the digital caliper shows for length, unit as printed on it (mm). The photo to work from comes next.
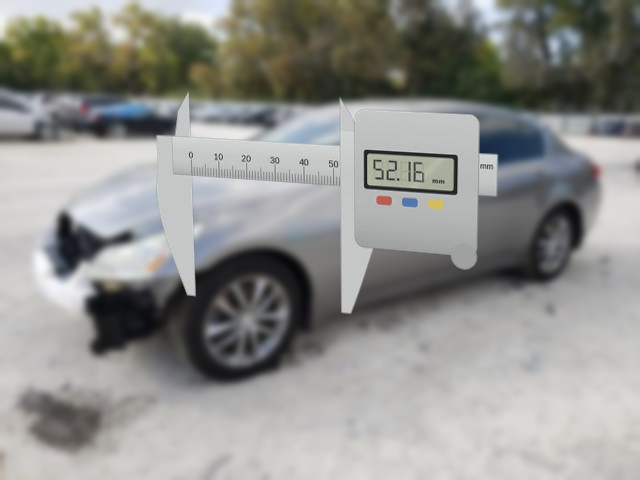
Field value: 52.16 mm
